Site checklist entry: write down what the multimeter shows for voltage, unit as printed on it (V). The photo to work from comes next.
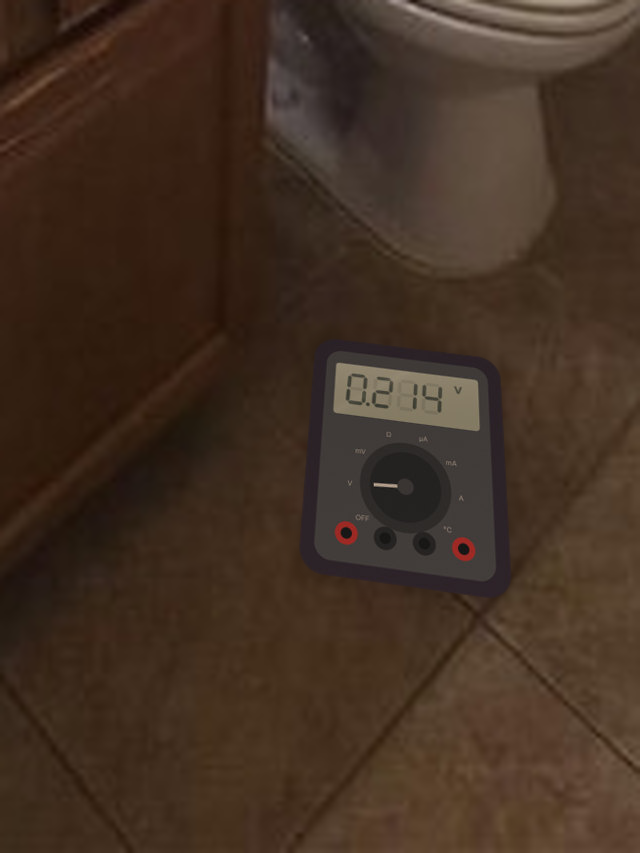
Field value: 0.214 V
